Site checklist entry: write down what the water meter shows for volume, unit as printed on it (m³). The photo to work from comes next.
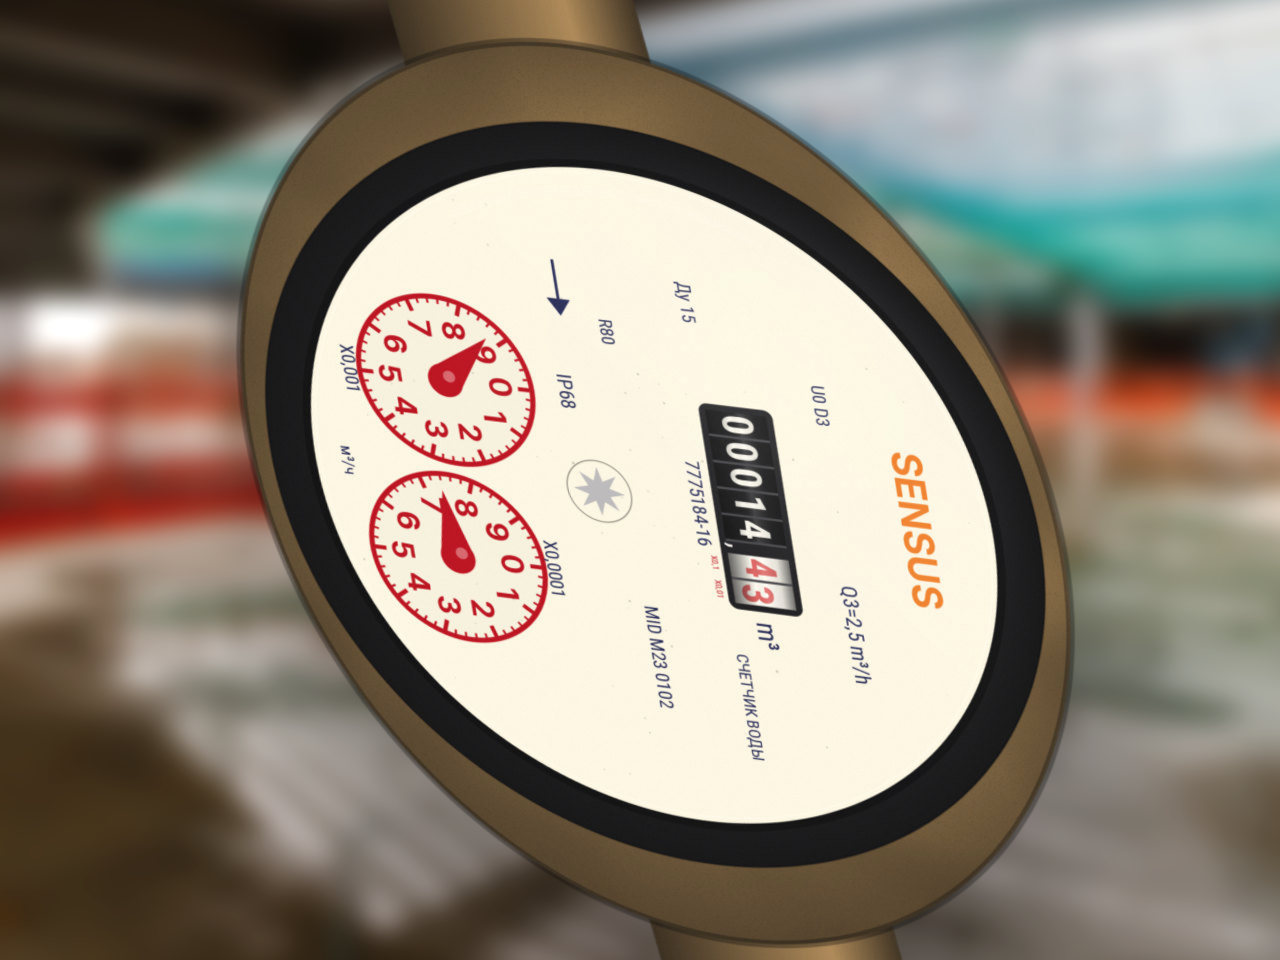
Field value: 14.4287 m³
